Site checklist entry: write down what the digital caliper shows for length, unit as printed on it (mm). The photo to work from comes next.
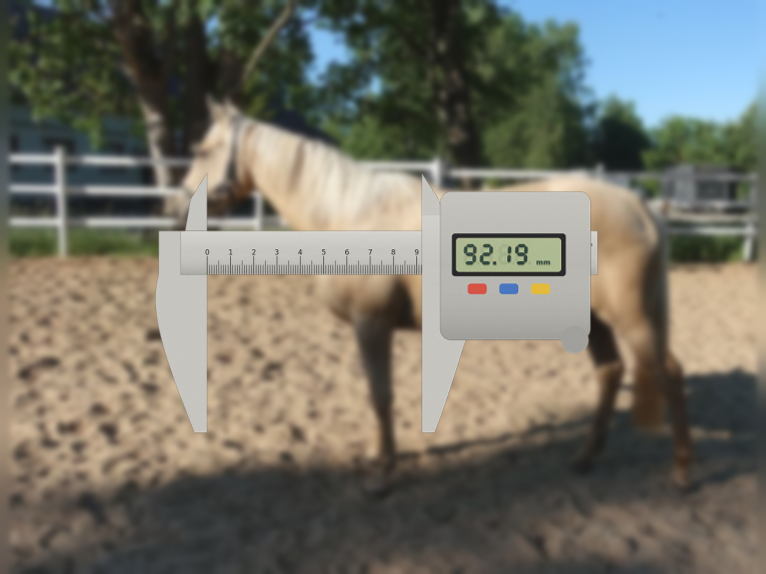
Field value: 92.19 mm
